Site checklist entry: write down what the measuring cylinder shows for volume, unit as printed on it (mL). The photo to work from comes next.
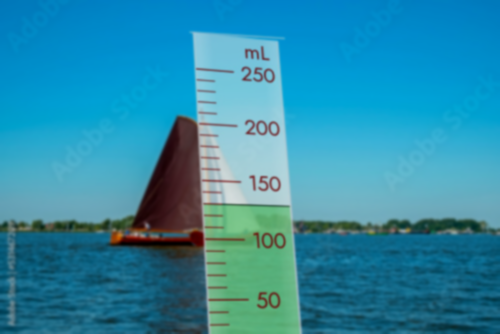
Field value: 130 mL
